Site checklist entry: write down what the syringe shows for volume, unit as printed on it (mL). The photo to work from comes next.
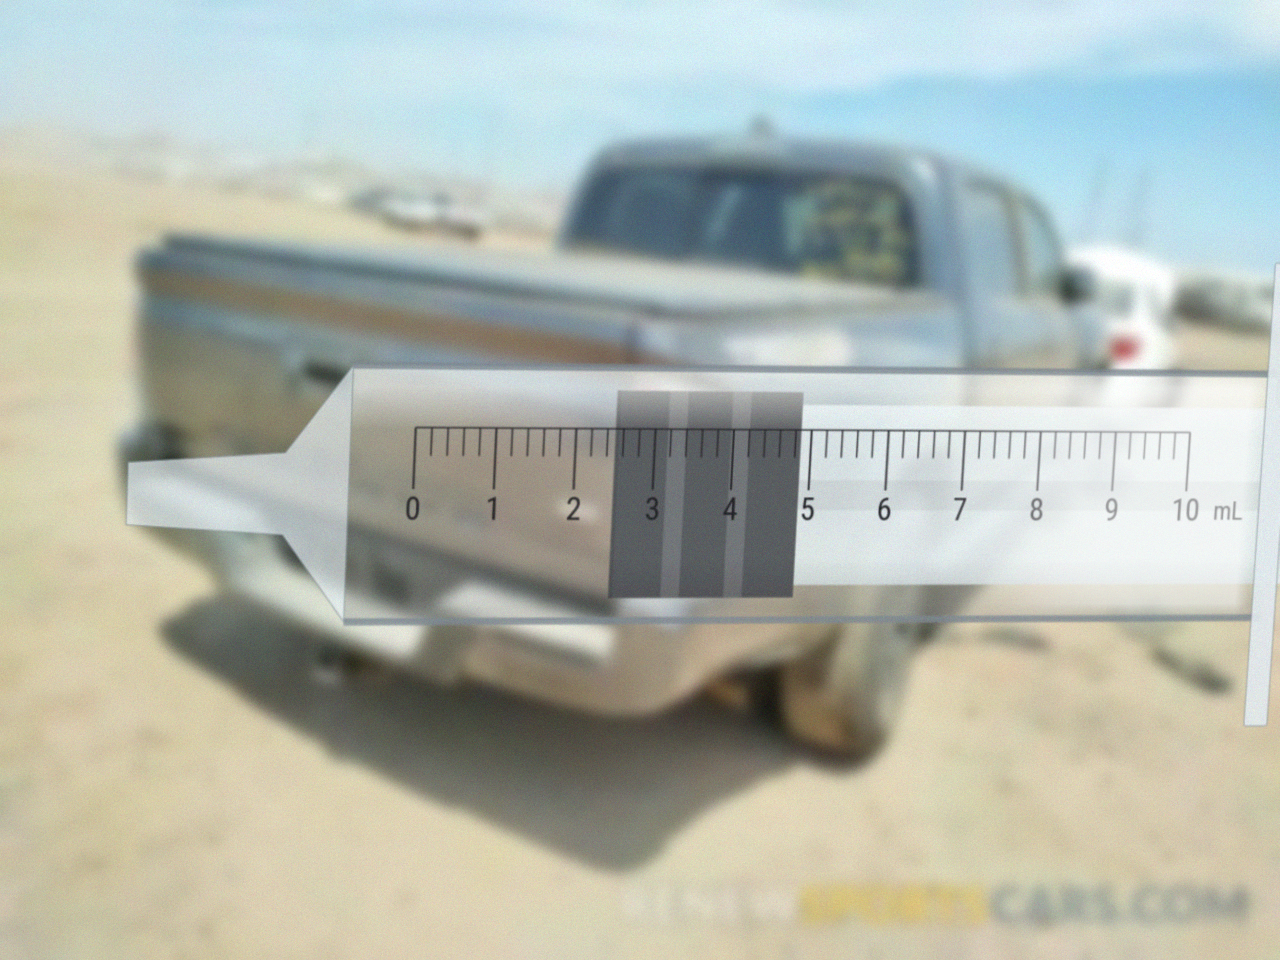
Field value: 2.5 mL
